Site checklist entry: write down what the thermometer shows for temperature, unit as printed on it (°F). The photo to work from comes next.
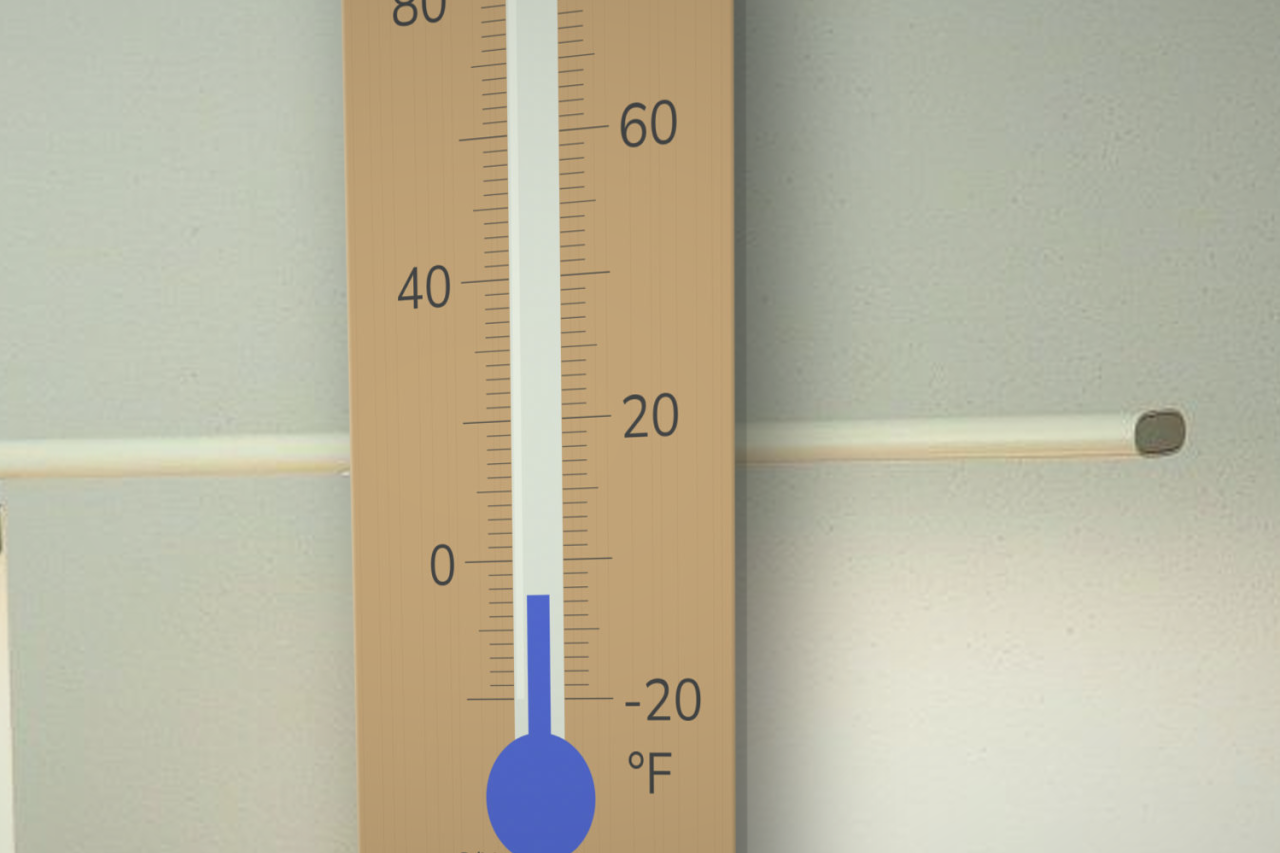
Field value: -5 °F
